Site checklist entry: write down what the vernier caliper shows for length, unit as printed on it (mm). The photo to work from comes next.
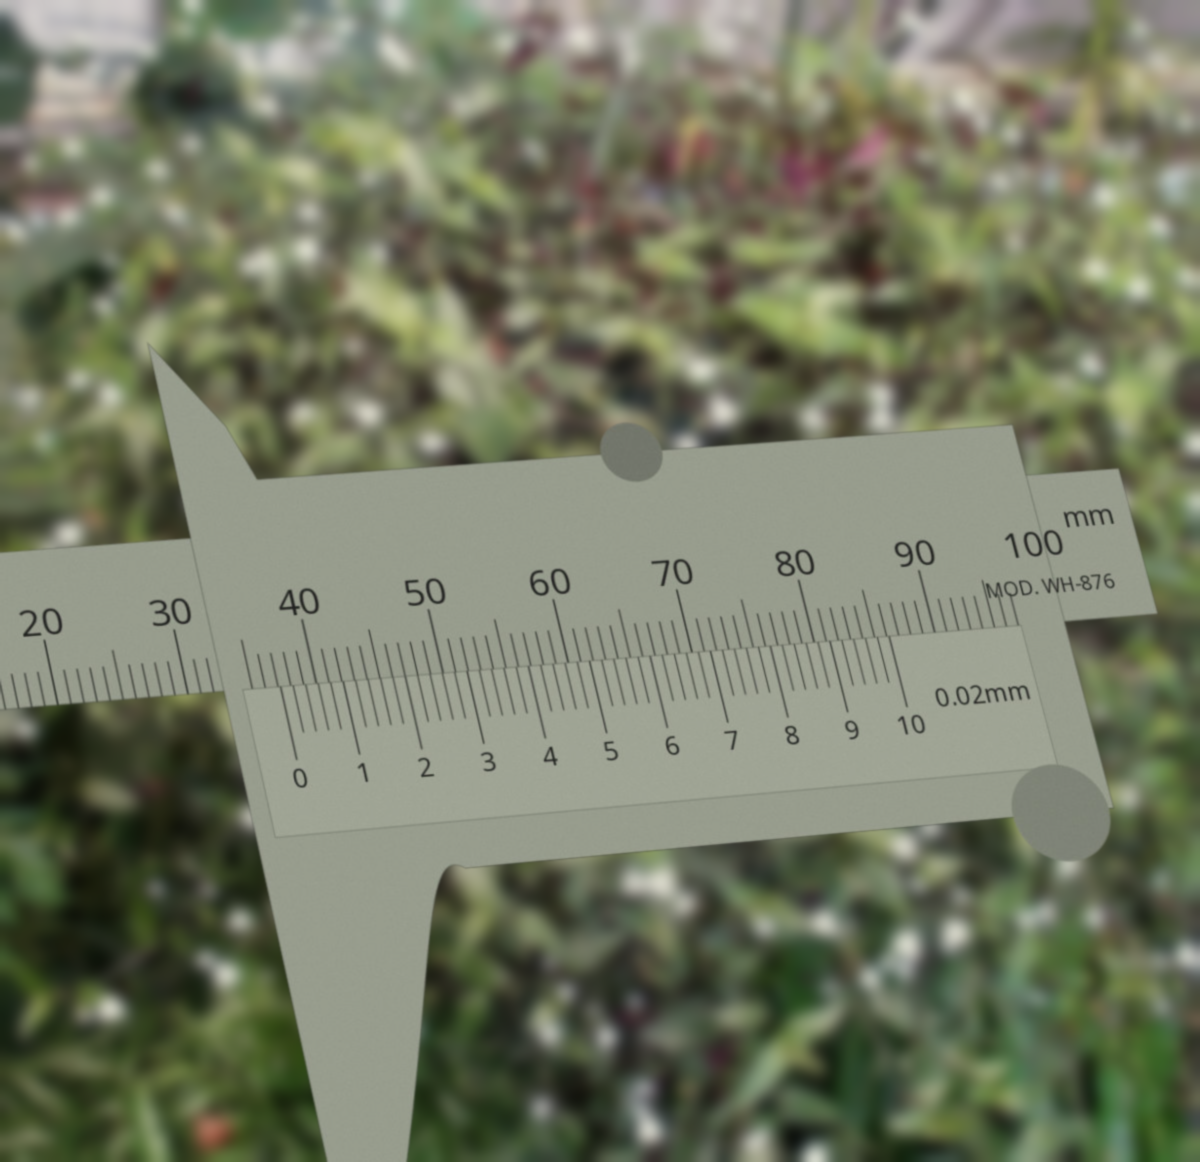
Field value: 37.2 mm
